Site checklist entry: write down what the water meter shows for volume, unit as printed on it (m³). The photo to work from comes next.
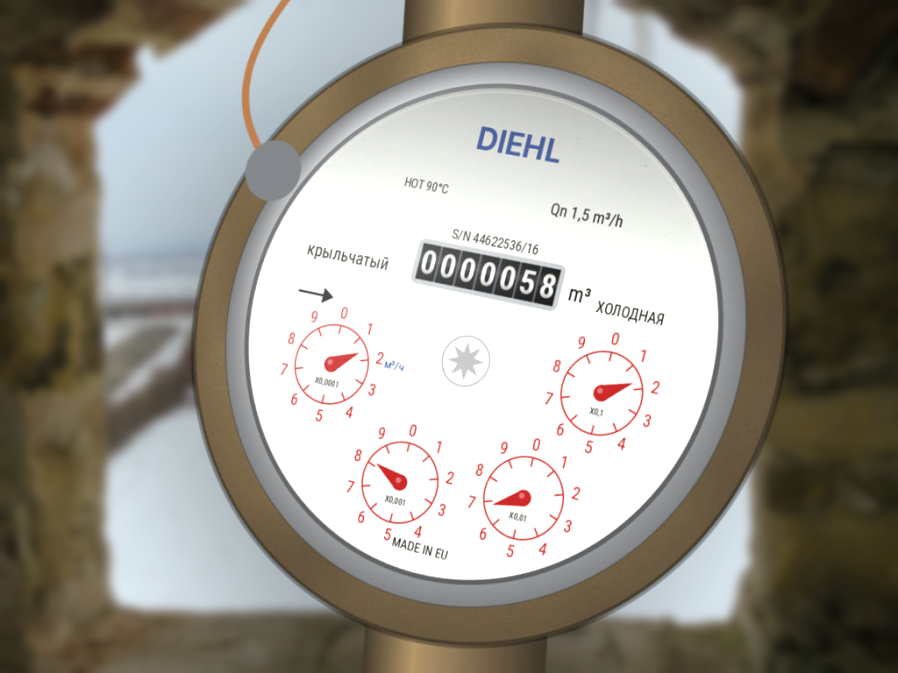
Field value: 58.1681 m³
